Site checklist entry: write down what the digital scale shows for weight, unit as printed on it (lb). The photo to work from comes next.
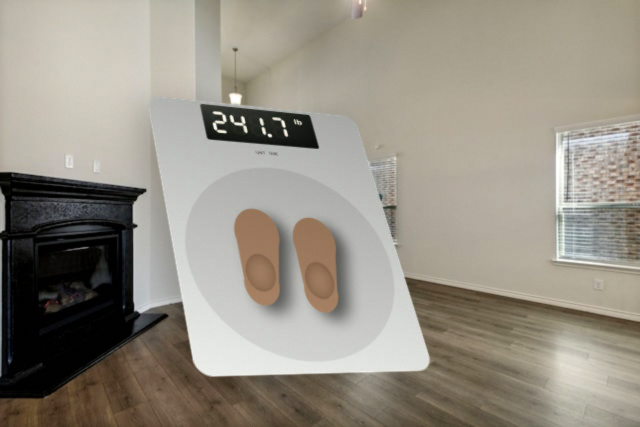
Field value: 241.7 lb
